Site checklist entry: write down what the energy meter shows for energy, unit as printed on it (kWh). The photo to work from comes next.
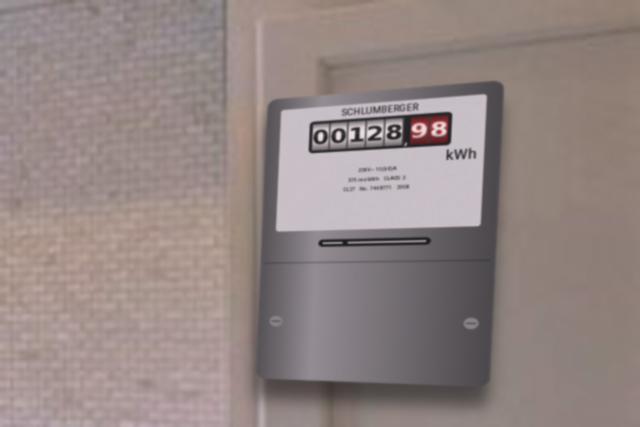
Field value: 128.98 kWh
